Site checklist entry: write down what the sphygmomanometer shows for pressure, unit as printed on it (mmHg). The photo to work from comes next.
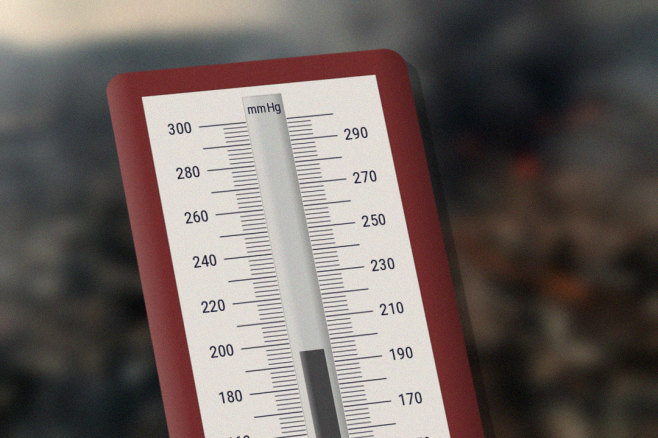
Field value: 196 mmHg
